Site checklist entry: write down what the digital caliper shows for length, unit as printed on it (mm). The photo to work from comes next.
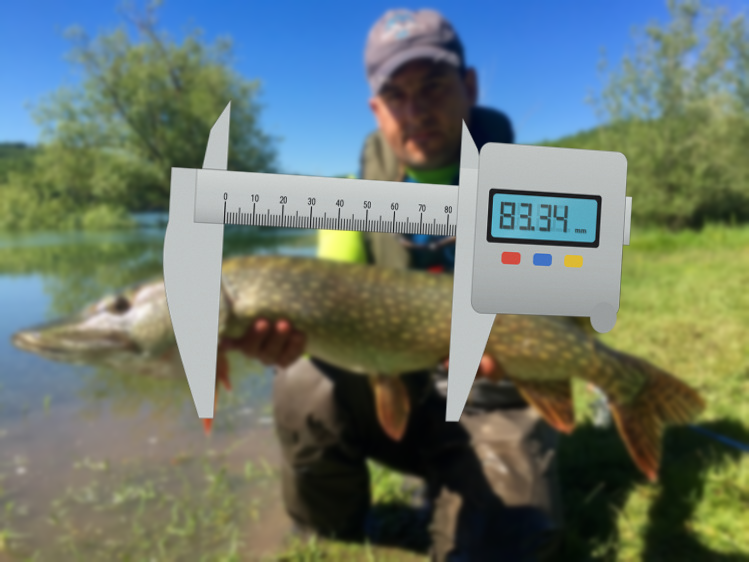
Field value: 83.34 mm
